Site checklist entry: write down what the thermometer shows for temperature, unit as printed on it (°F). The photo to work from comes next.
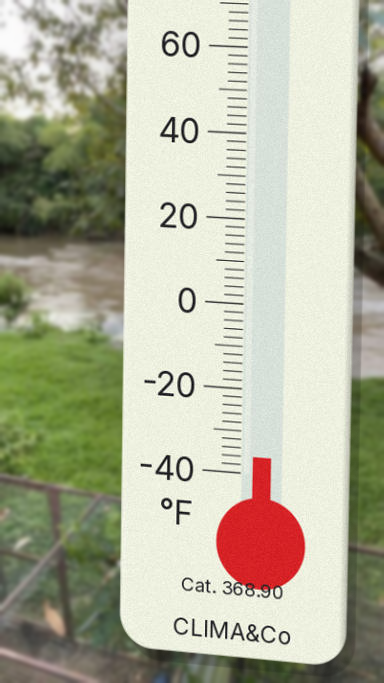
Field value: -36 °F
